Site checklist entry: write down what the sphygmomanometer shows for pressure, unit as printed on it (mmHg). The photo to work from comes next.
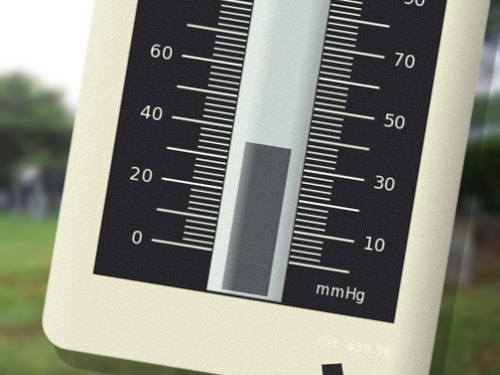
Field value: 36 mmHg
